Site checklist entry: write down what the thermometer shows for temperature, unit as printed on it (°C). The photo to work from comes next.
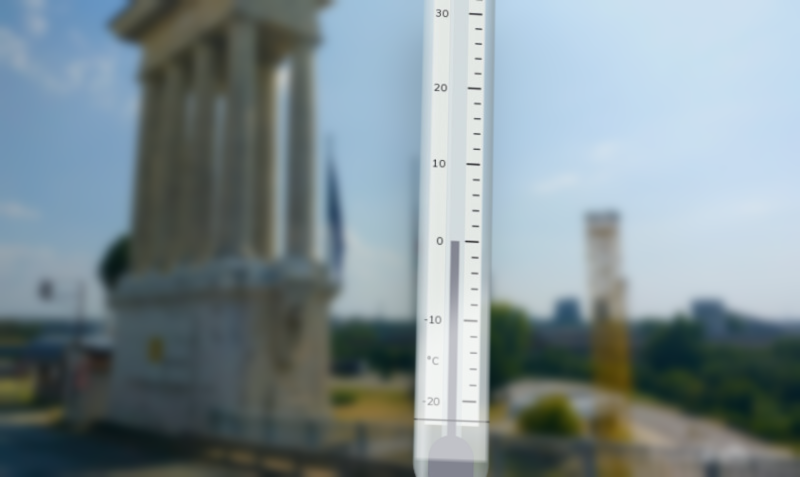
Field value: 0 °C
